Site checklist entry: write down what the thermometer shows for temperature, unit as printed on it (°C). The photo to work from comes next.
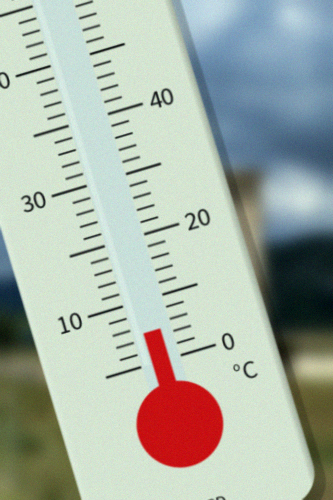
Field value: 5 °C
